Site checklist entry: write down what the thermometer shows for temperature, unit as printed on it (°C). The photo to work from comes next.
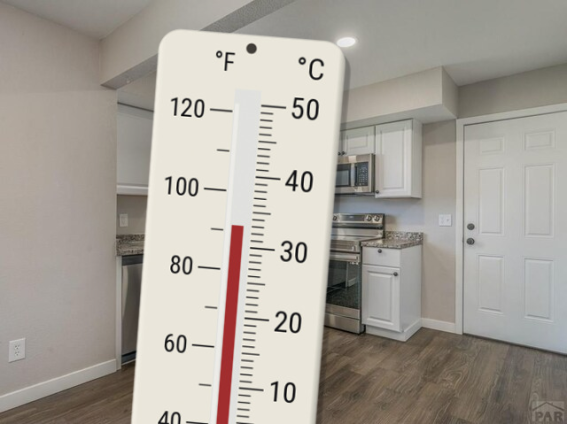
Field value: 33 °C
